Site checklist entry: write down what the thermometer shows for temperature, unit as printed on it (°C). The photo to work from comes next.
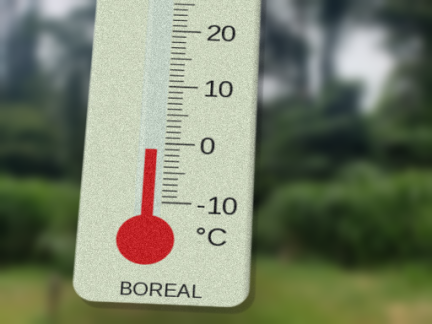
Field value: -1 °C
